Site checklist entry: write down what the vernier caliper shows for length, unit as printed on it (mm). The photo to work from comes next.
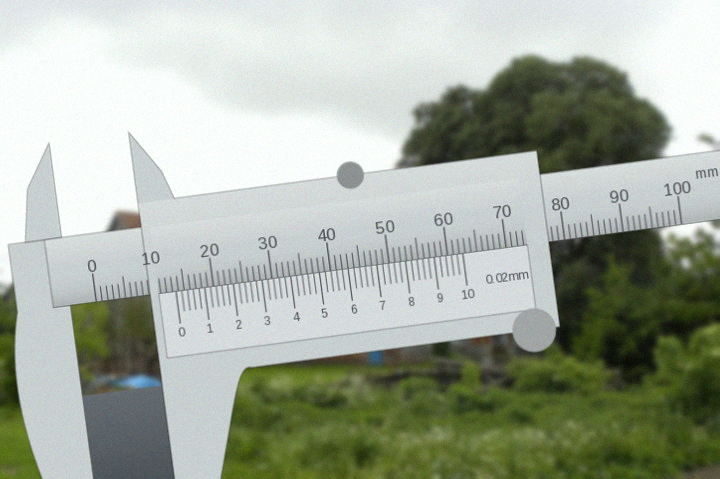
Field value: 13.6 mm
